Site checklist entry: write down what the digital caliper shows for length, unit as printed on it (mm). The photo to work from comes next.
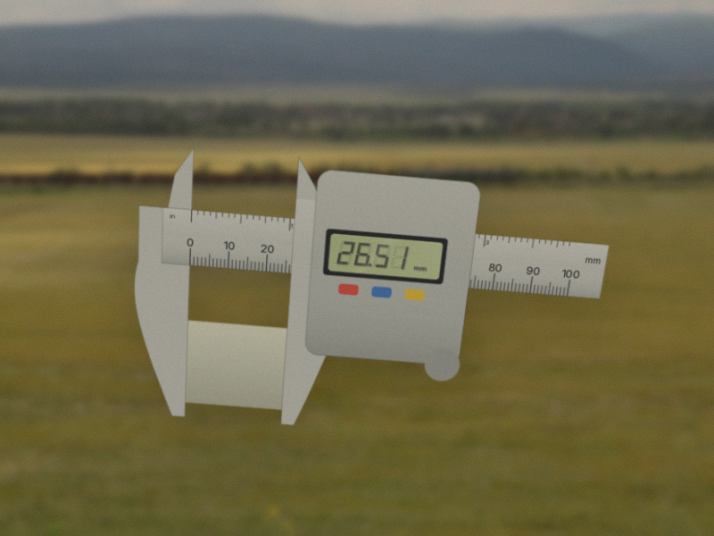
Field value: 26.51 mm
